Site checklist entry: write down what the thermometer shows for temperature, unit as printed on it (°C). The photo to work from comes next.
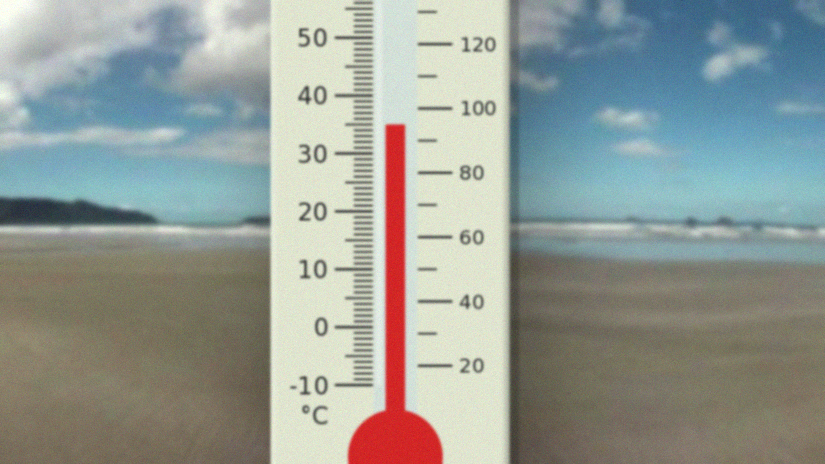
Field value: 35 °C
